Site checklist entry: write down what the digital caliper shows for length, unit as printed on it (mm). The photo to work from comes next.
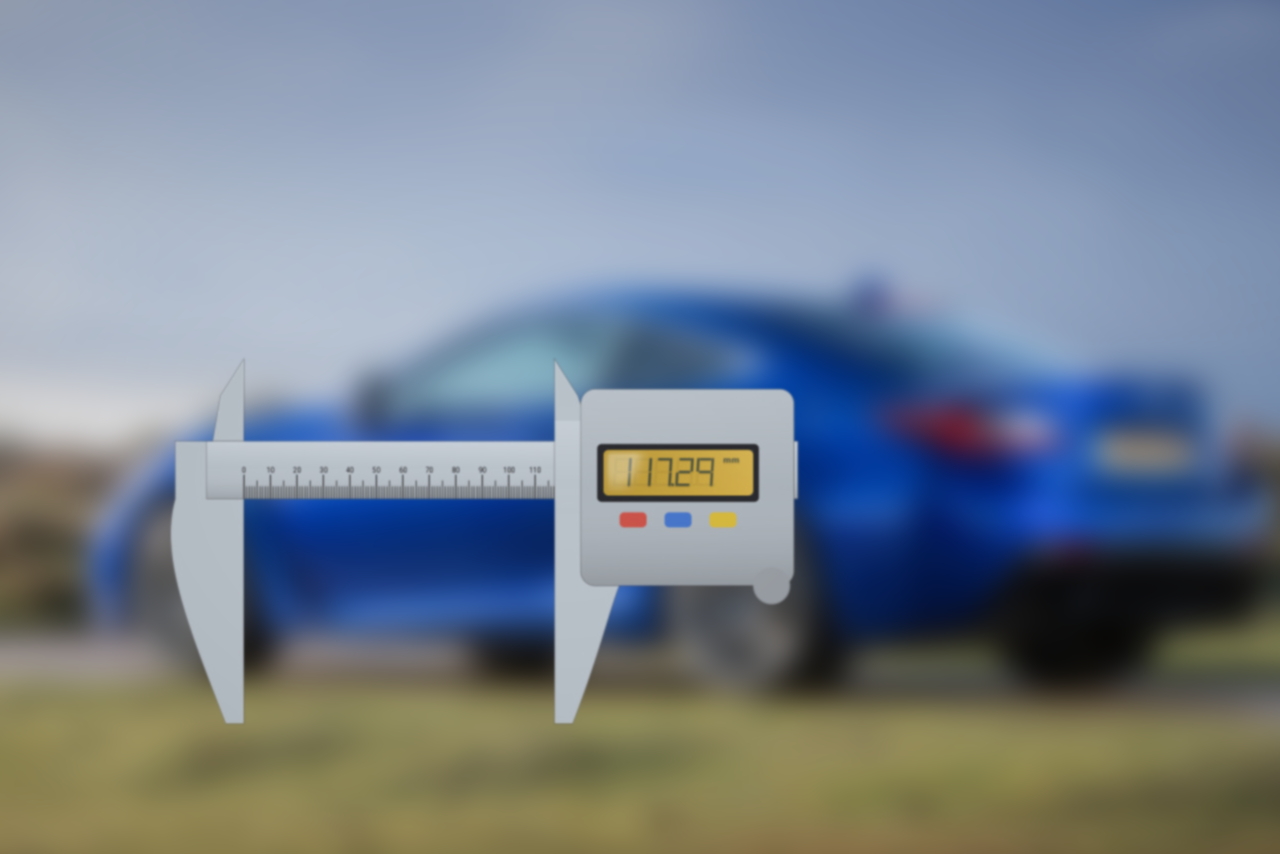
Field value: 117.29 mm
